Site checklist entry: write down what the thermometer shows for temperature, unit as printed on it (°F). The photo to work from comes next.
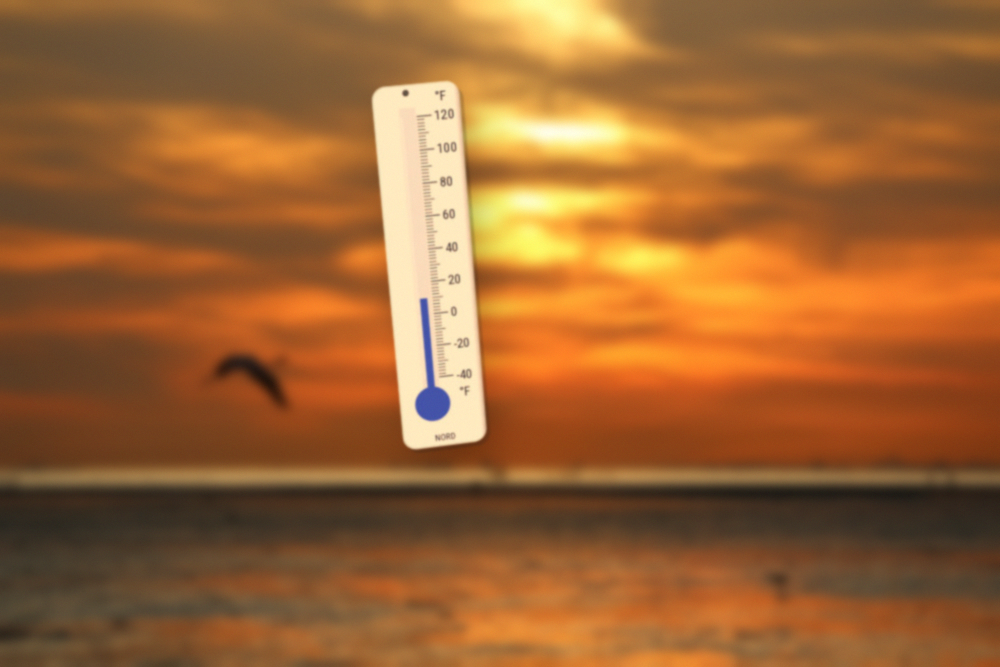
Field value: 10 °F
